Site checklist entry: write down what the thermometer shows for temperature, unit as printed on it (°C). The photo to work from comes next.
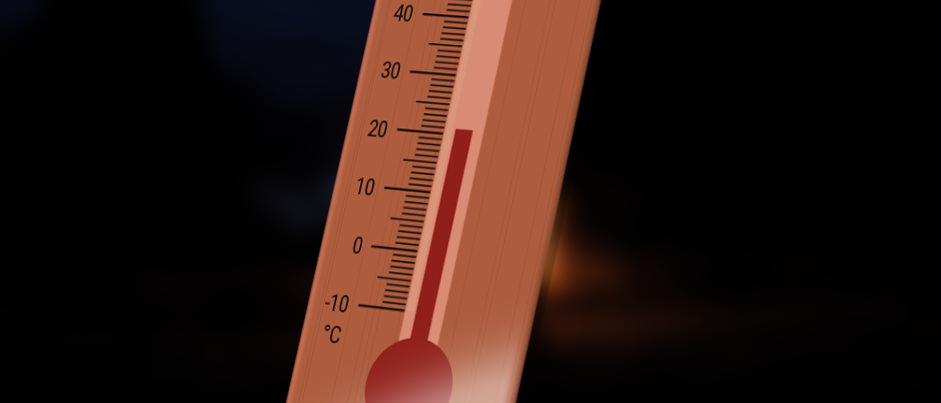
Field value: 21 °C
